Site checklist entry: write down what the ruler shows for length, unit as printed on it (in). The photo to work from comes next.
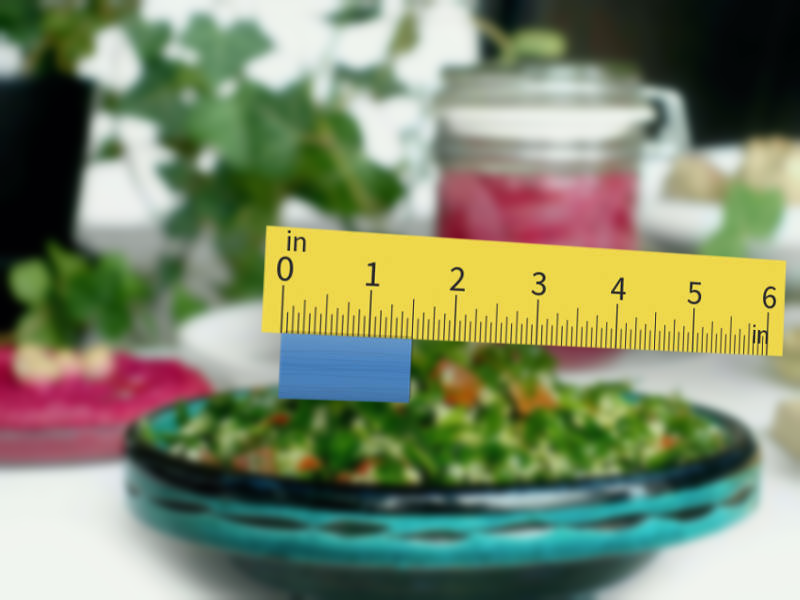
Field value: 1.5 in
